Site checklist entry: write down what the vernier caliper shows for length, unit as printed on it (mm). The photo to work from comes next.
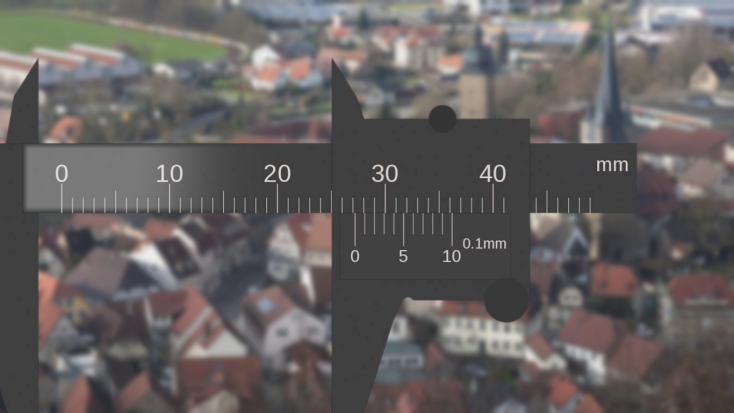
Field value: 27.2 mm
